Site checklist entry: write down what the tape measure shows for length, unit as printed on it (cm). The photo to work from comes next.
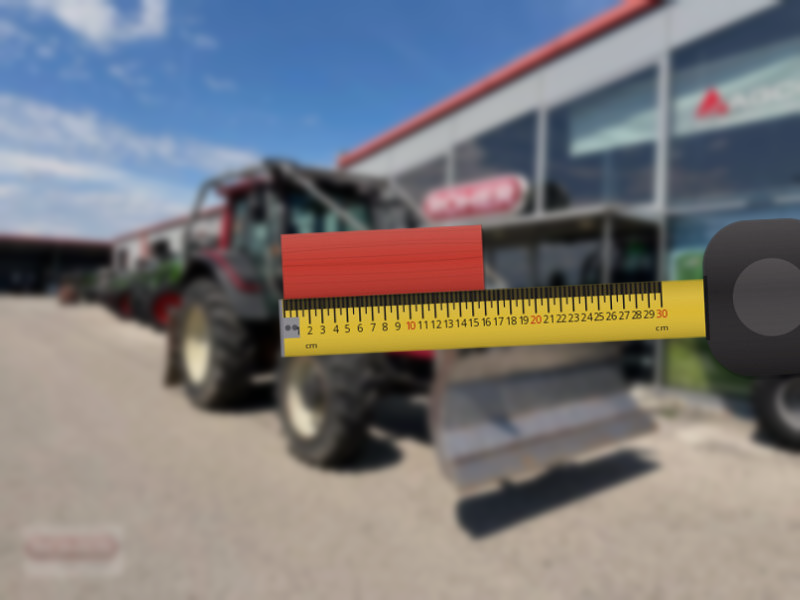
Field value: 16 cm
